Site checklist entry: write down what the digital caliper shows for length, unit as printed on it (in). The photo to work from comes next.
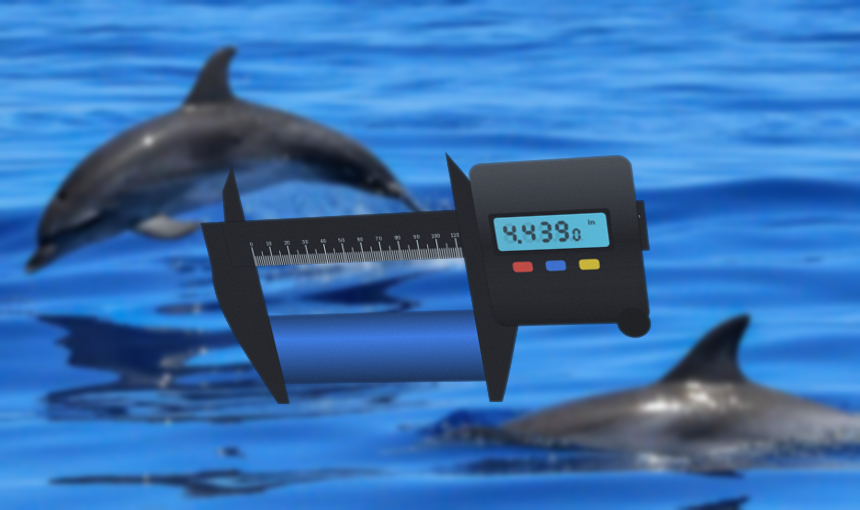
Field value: 4.4390 in
